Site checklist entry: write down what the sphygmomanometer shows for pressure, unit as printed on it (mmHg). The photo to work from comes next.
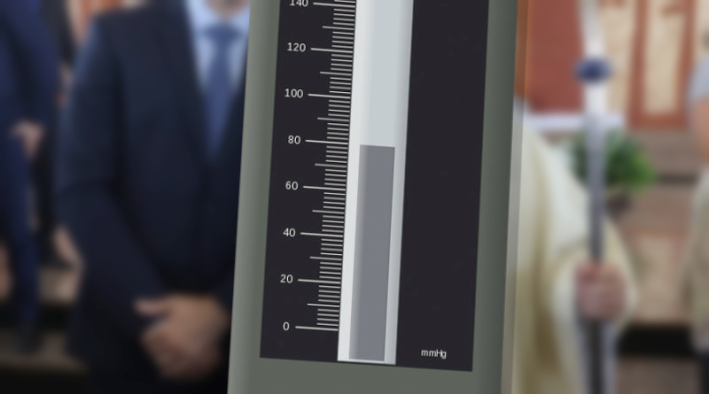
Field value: 80 mmHg
